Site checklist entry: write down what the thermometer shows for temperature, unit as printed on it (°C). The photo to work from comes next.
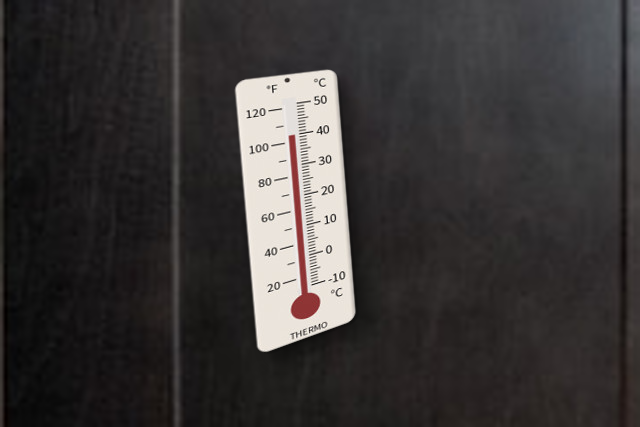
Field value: 40 °C
